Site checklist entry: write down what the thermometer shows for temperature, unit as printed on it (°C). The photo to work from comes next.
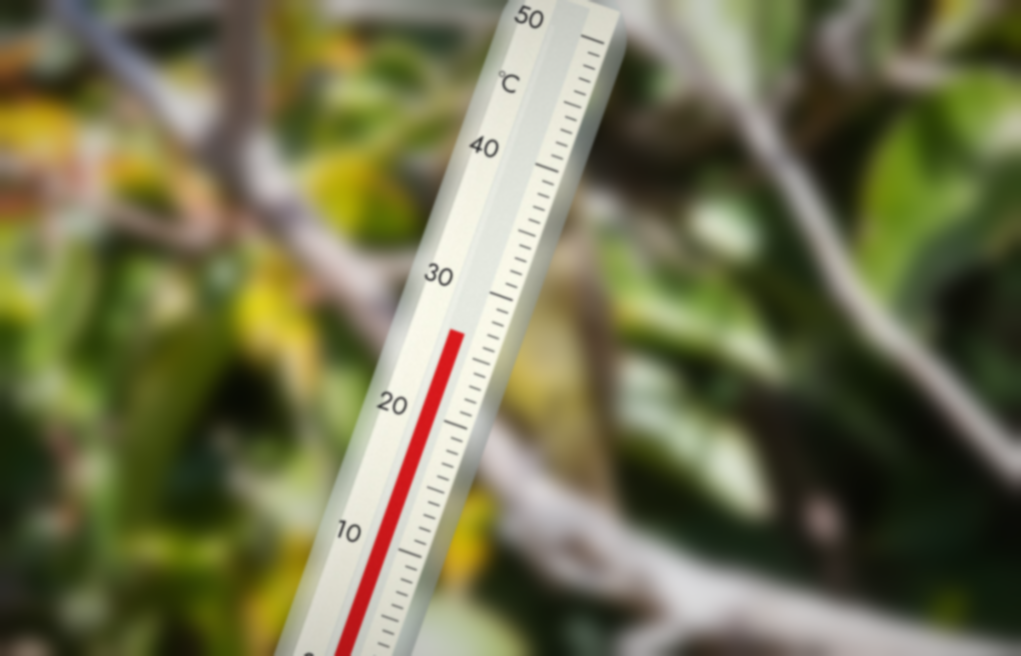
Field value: 26.5 °C
